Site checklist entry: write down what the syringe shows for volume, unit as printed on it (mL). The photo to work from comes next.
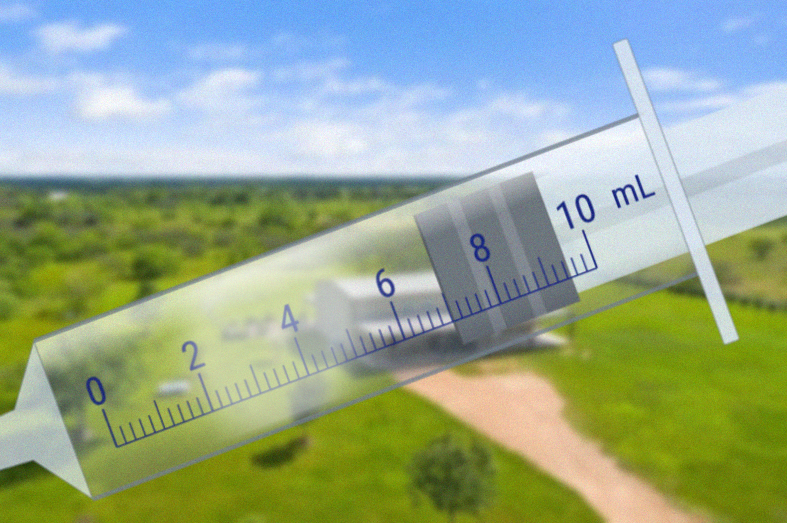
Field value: 7 mL
